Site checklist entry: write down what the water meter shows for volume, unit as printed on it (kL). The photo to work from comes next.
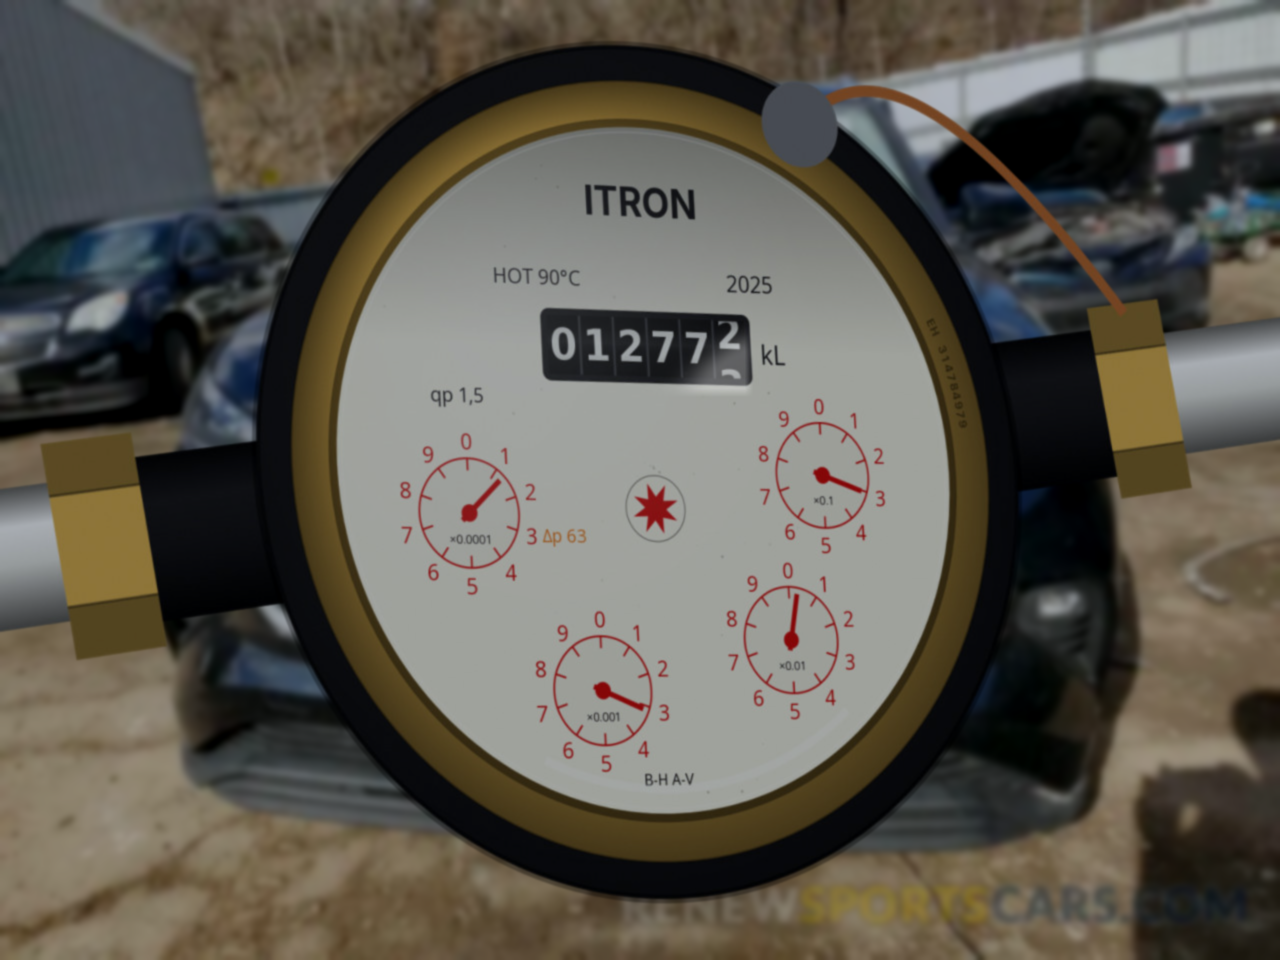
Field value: 12772.3031 kL
